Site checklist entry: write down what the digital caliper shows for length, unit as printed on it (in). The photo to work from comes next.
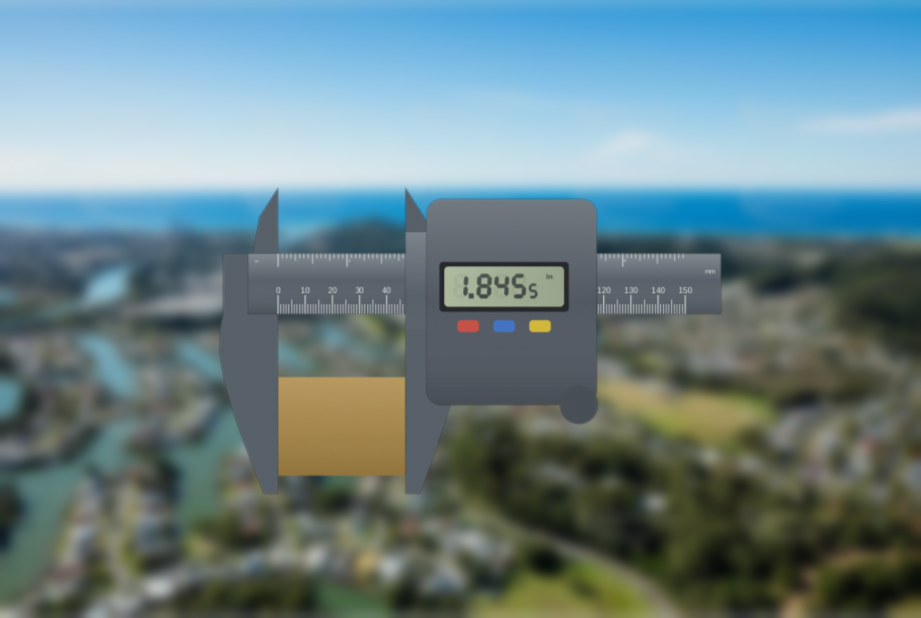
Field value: 1.8455 in
